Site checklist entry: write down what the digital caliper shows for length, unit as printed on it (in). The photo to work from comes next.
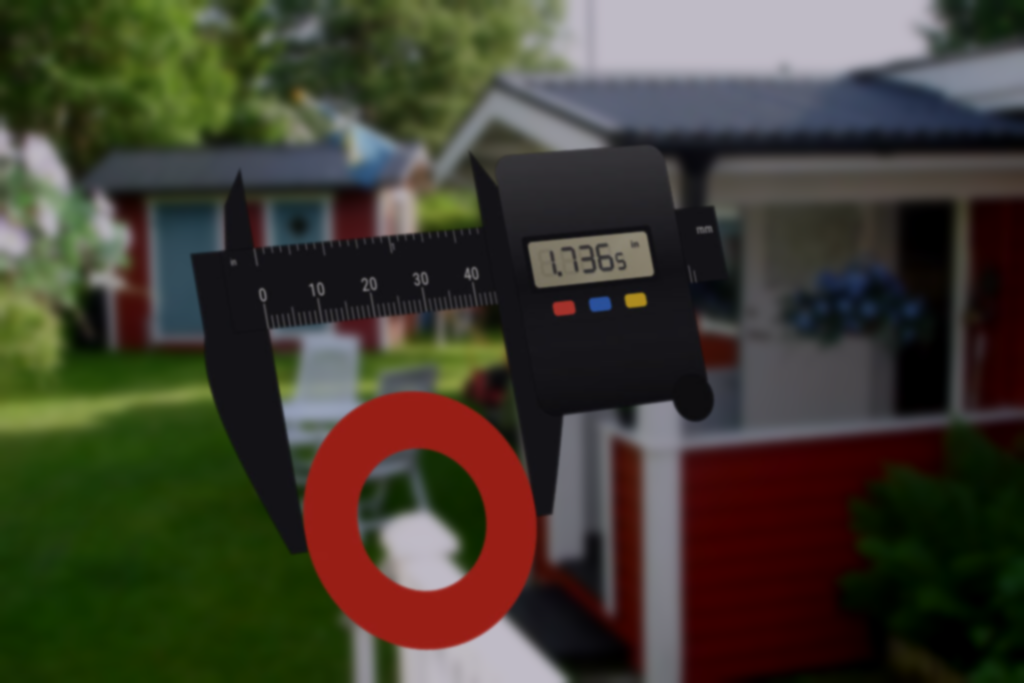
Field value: 1.7365 in
